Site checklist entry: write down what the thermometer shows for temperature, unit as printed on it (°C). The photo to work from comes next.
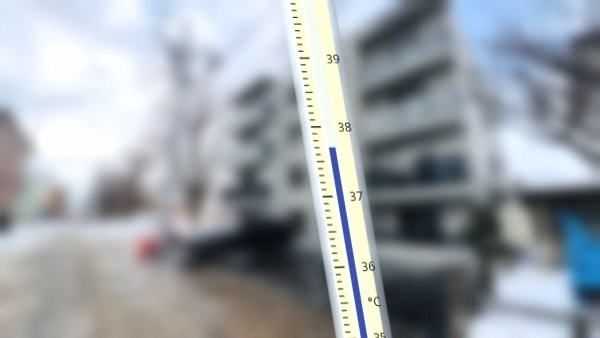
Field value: 37.7 °C
